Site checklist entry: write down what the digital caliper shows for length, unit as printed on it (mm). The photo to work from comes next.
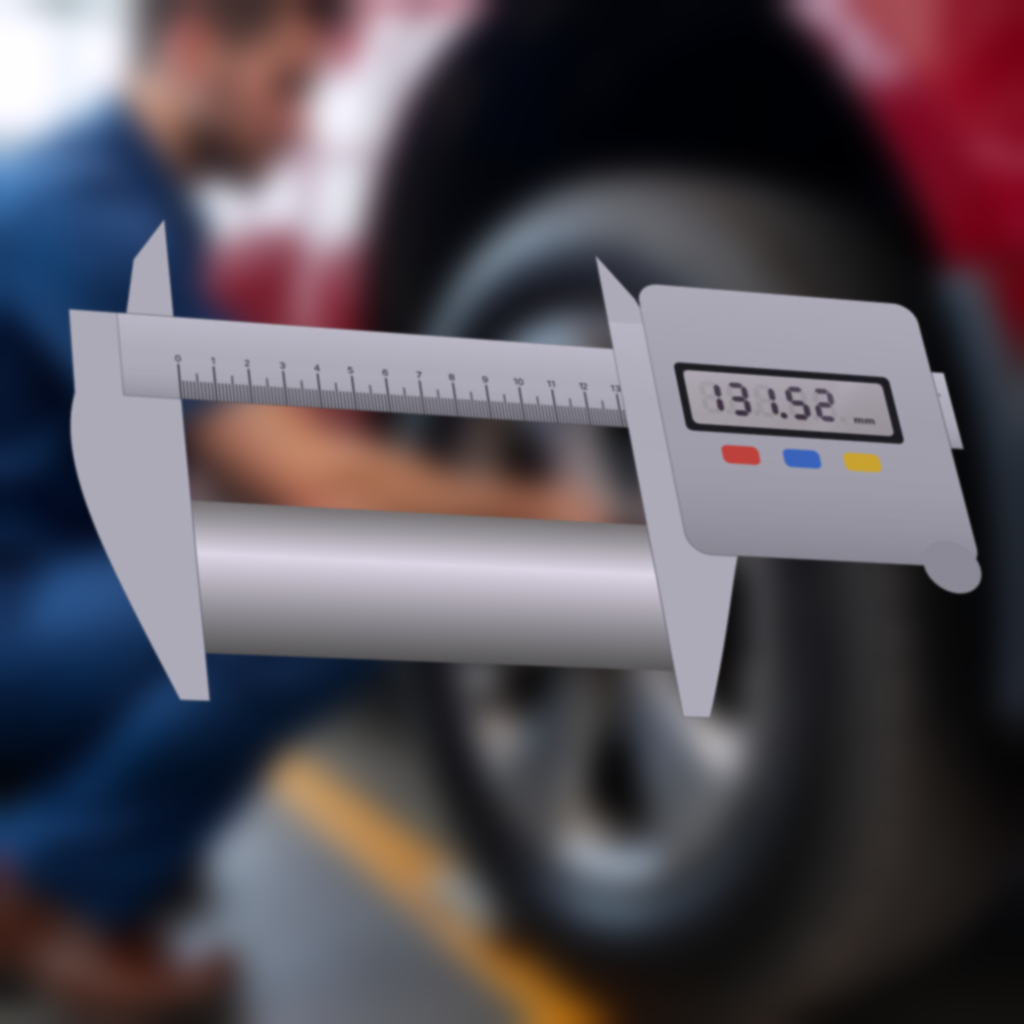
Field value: 131.52 mm
